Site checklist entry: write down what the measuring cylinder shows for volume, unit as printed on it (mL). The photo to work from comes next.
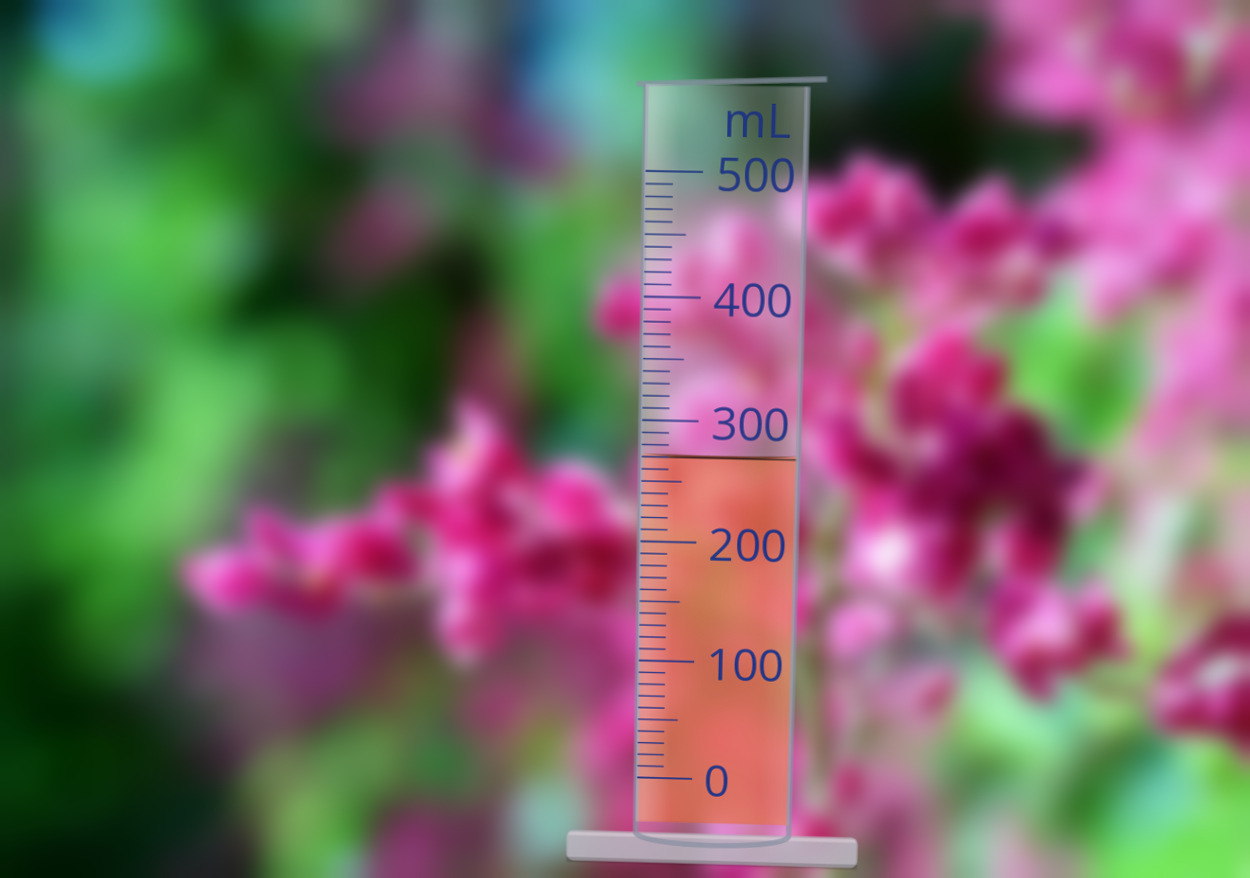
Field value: 270 mL
